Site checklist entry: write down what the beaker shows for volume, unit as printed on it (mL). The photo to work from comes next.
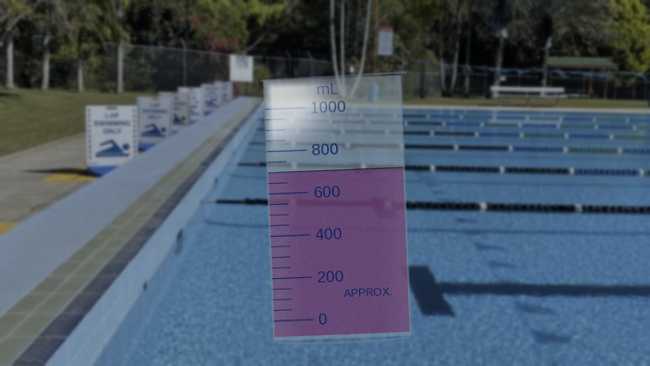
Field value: 700 mL
